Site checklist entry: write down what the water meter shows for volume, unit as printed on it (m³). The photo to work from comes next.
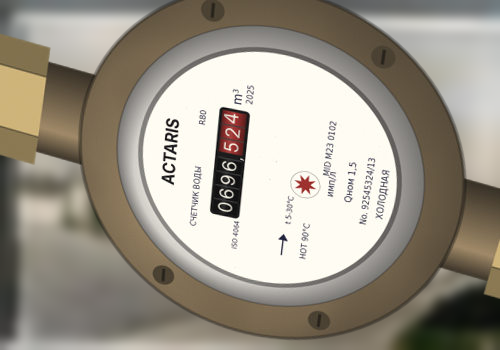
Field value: 696.524 m³
